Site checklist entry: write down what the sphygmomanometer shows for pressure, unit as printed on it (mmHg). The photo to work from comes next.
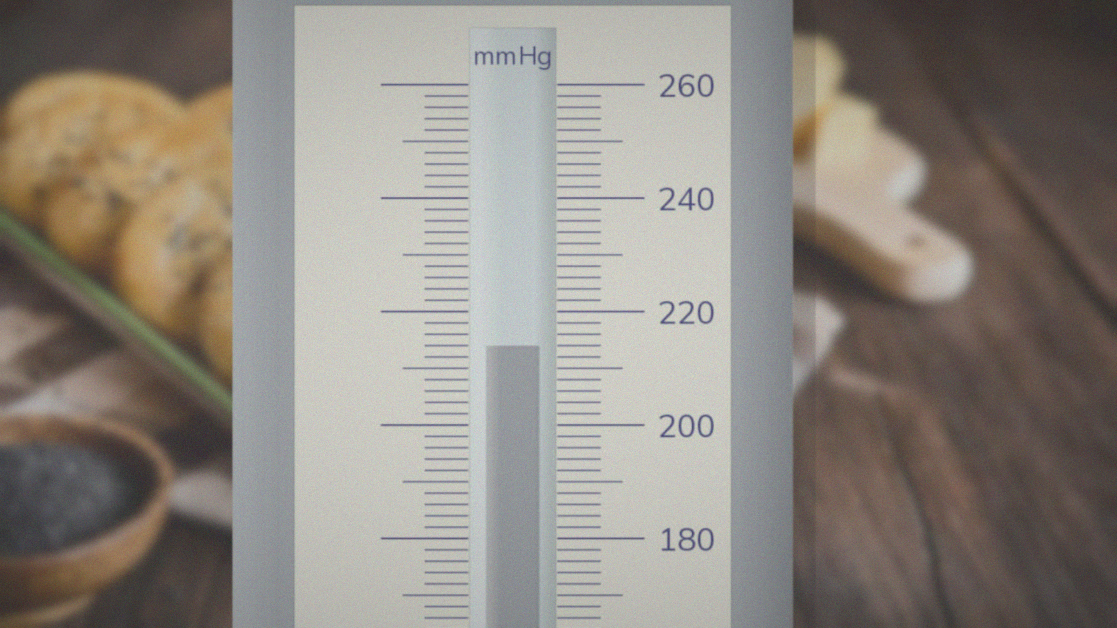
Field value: 214 mmHg
